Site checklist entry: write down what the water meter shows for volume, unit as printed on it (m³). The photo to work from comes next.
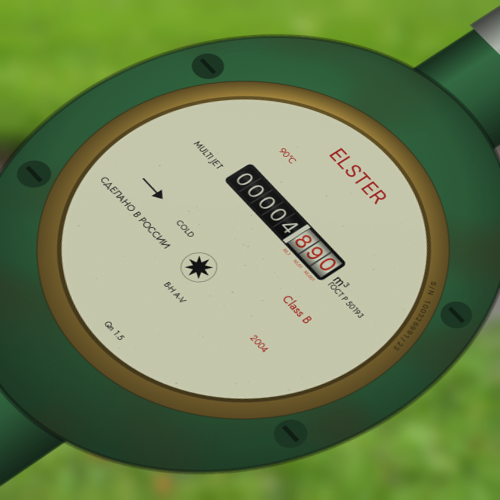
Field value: 4.890 m³
